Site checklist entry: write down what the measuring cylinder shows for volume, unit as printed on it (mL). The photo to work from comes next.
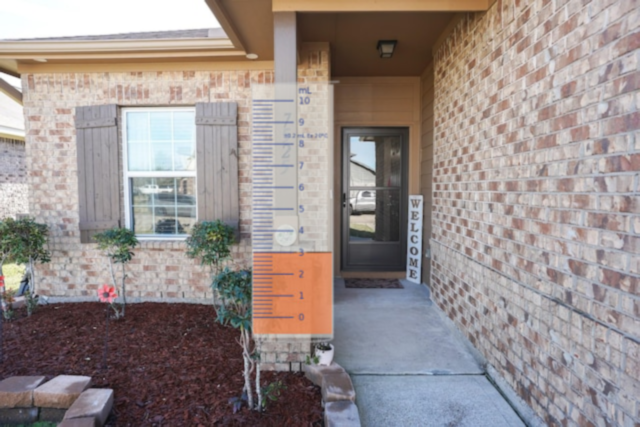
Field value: 3 mL
